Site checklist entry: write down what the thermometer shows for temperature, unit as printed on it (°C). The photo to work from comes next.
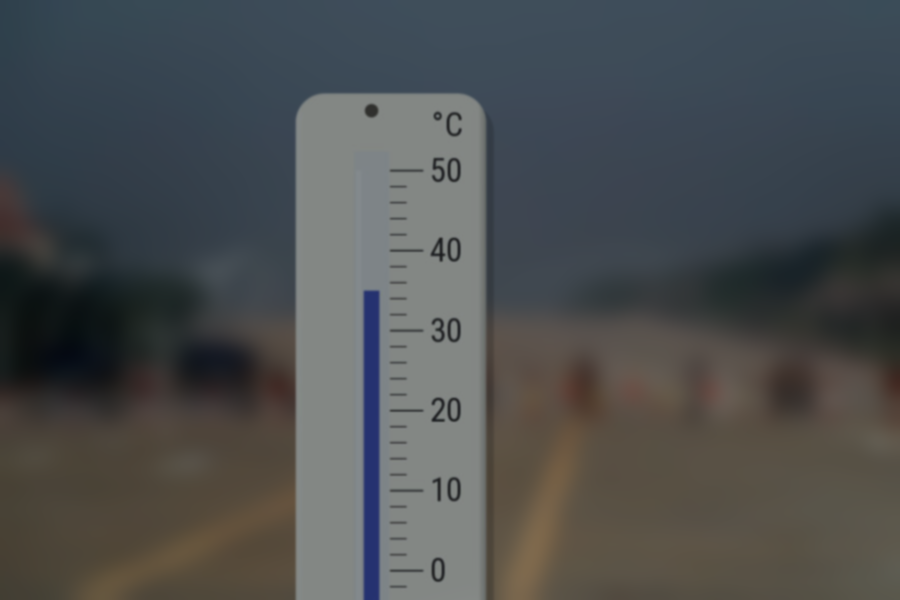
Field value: 35 °C
